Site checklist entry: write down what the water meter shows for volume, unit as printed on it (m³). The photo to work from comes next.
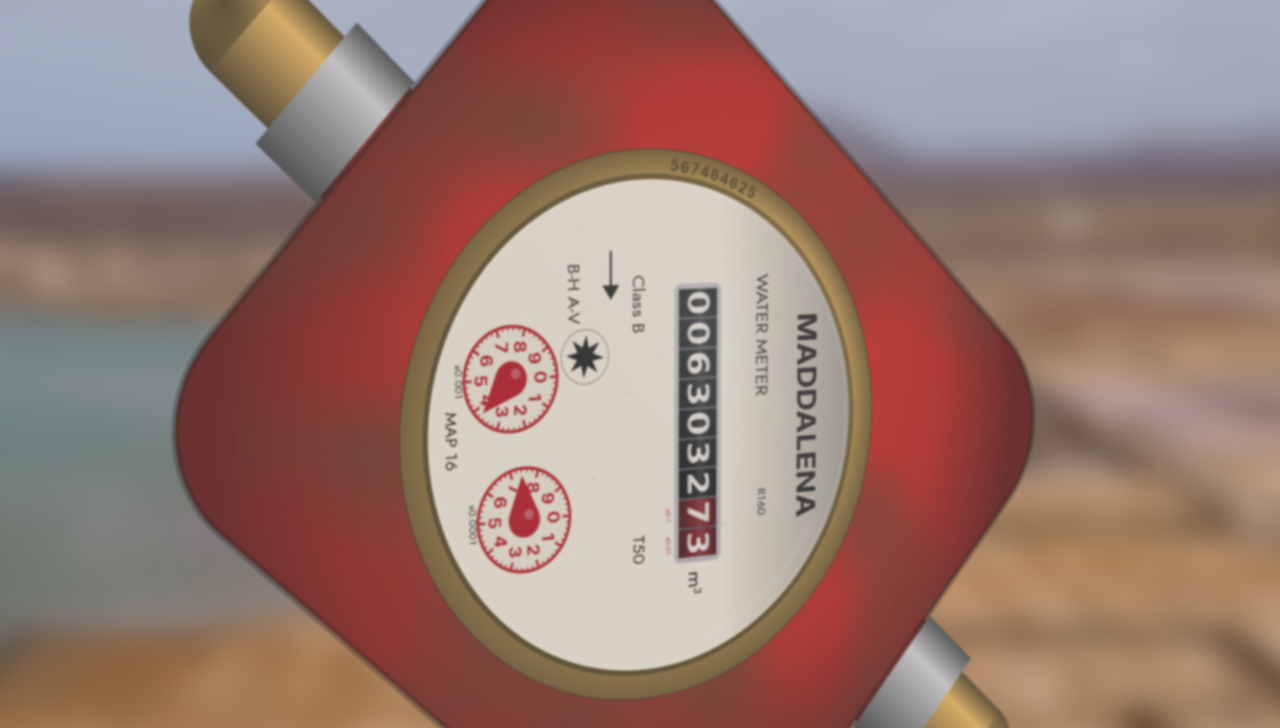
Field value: 63032.7337 m³
